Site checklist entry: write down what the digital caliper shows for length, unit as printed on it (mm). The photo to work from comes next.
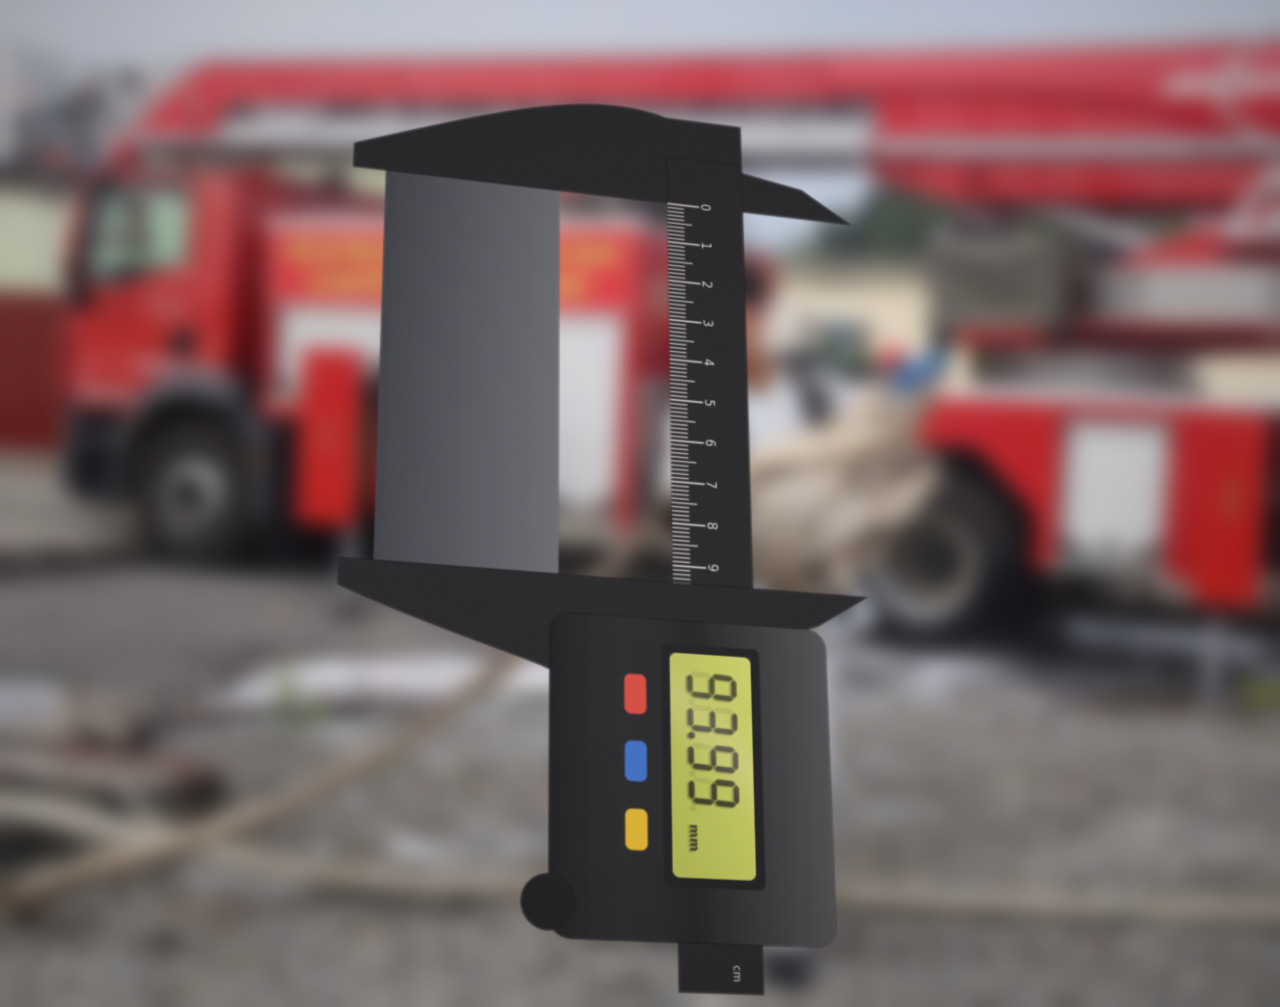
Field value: 93.99 mm
